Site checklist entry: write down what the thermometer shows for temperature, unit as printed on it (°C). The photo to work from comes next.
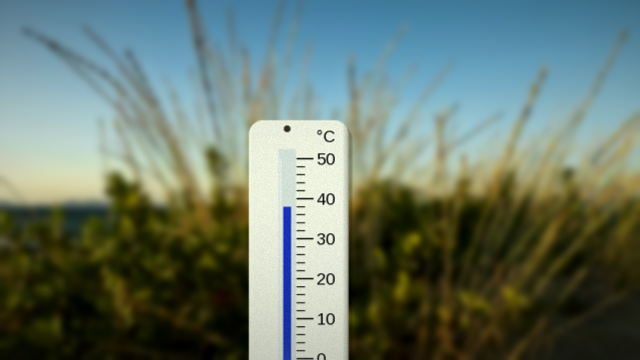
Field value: 38 °C
